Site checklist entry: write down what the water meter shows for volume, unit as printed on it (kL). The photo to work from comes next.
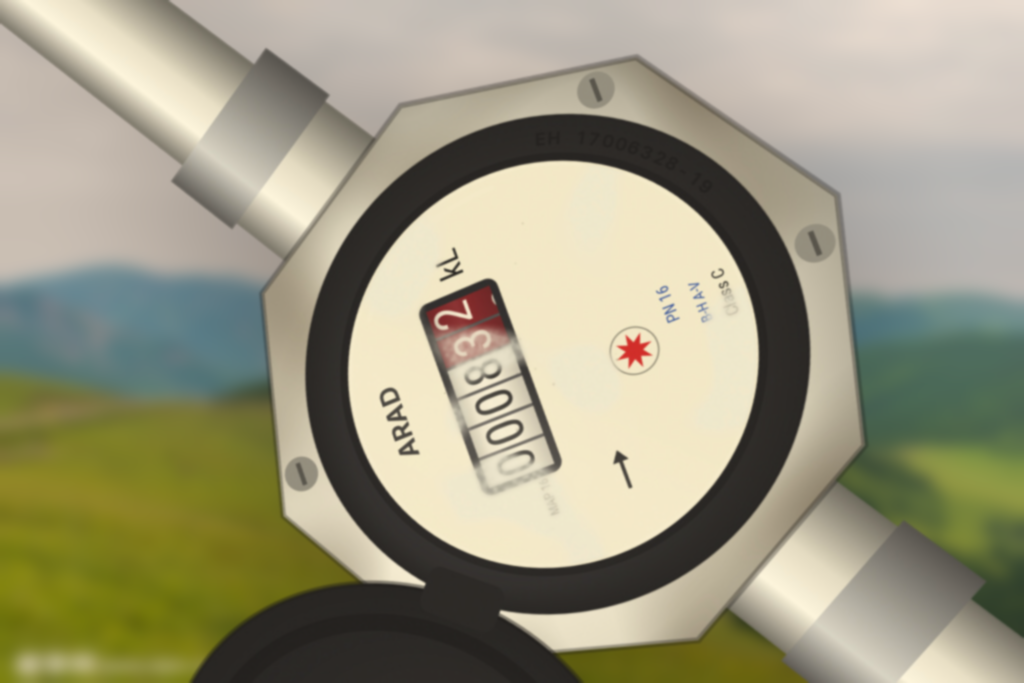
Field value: 8.32 kL
